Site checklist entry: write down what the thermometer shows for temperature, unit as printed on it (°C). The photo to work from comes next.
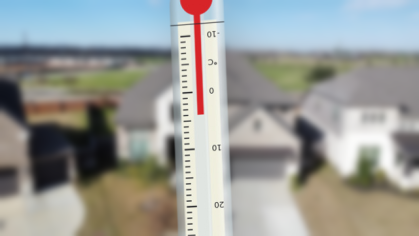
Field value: 4 °C
